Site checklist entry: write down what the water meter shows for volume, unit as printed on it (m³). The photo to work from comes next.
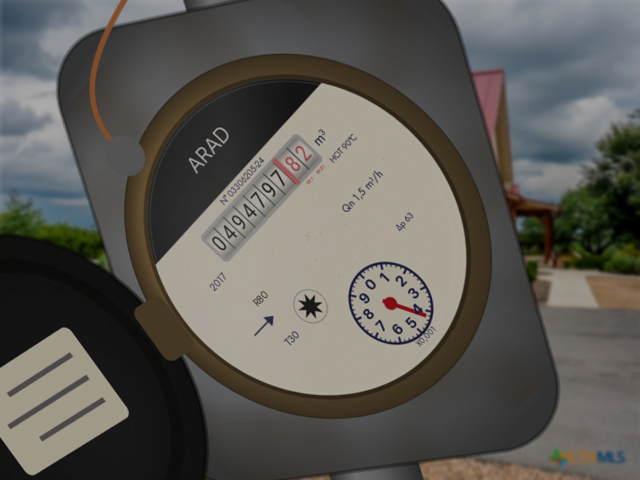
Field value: 494797.824 m³
